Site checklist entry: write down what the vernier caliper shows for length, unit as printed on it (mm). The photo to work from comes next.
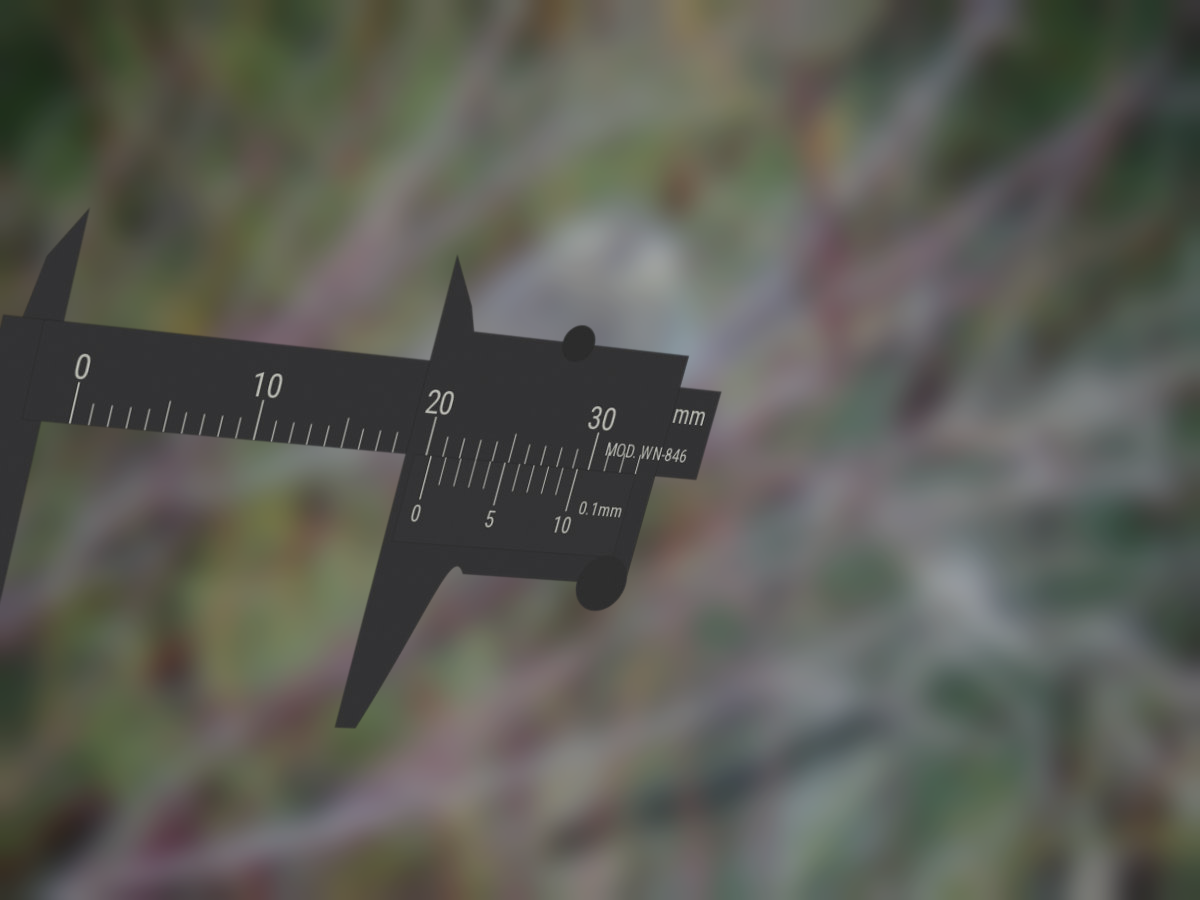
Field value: 20.3 mm
